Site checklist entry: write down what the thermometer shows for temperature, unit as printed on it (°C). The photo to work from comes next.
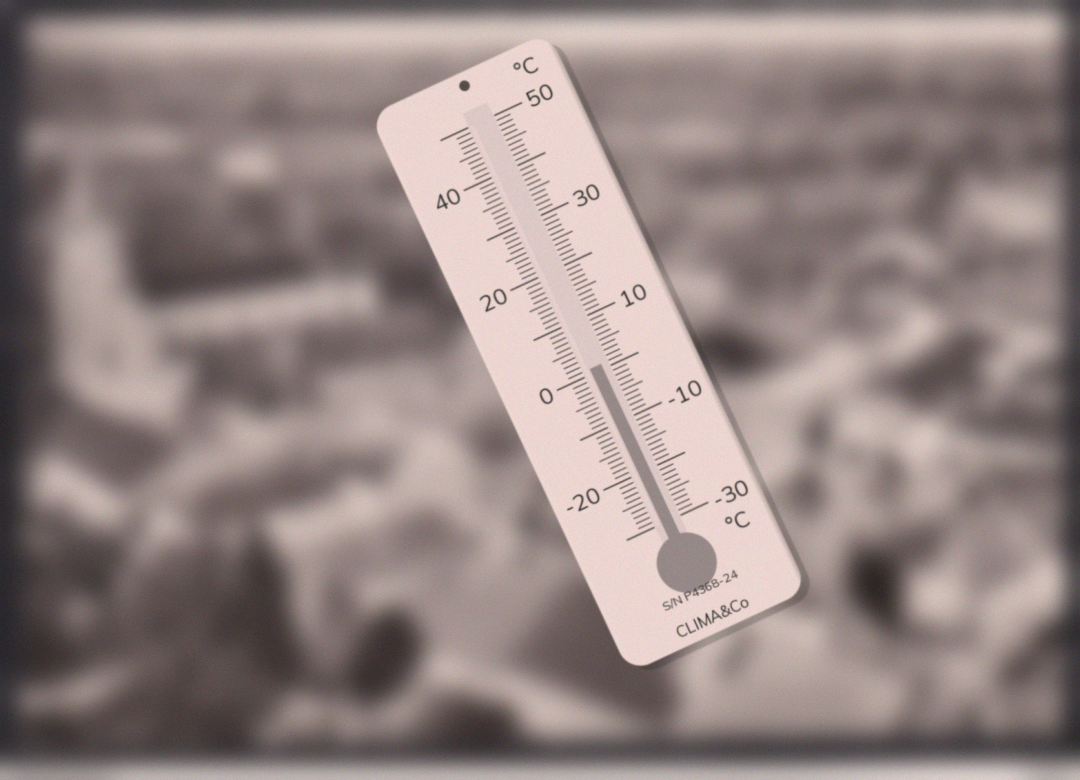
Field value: 1 °C
